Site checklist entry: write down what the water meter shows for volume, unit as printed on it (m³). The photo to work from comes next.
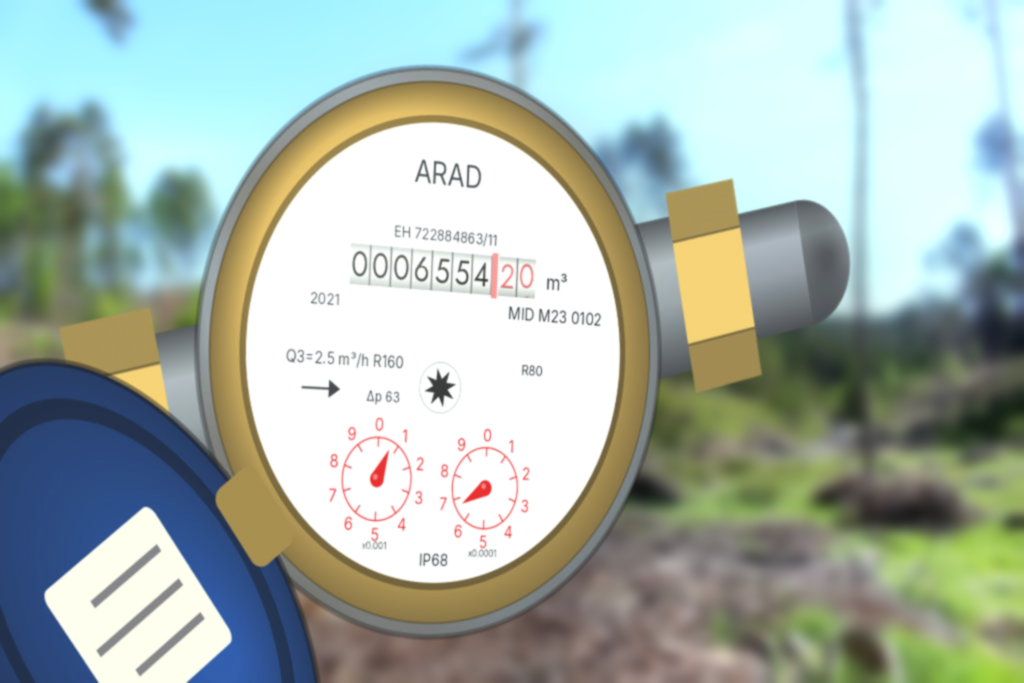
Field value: 6554.2006 m³
